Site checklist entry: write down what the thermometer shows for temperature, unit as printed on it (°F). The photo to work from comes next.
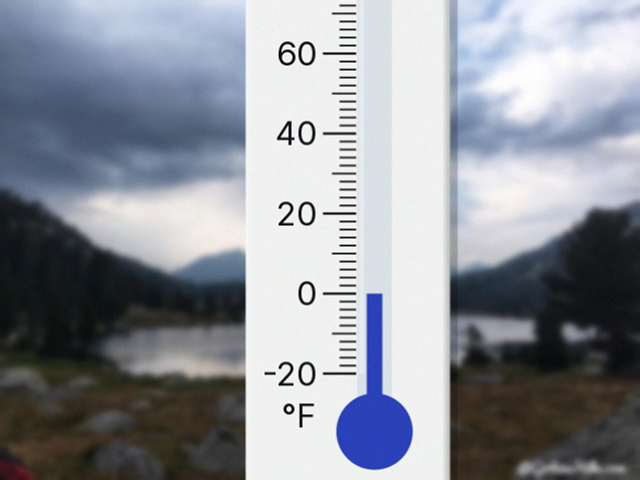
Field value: 0 °F
